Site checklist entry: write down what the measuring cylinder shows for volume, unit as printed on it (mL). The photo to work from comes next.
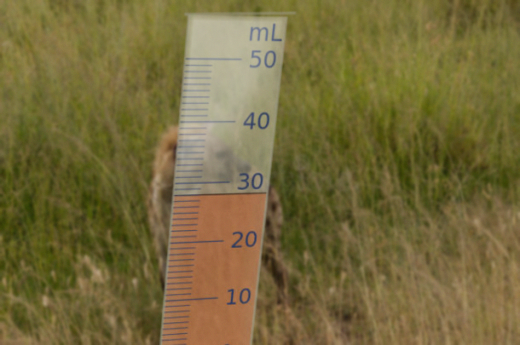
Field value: 28 mL
